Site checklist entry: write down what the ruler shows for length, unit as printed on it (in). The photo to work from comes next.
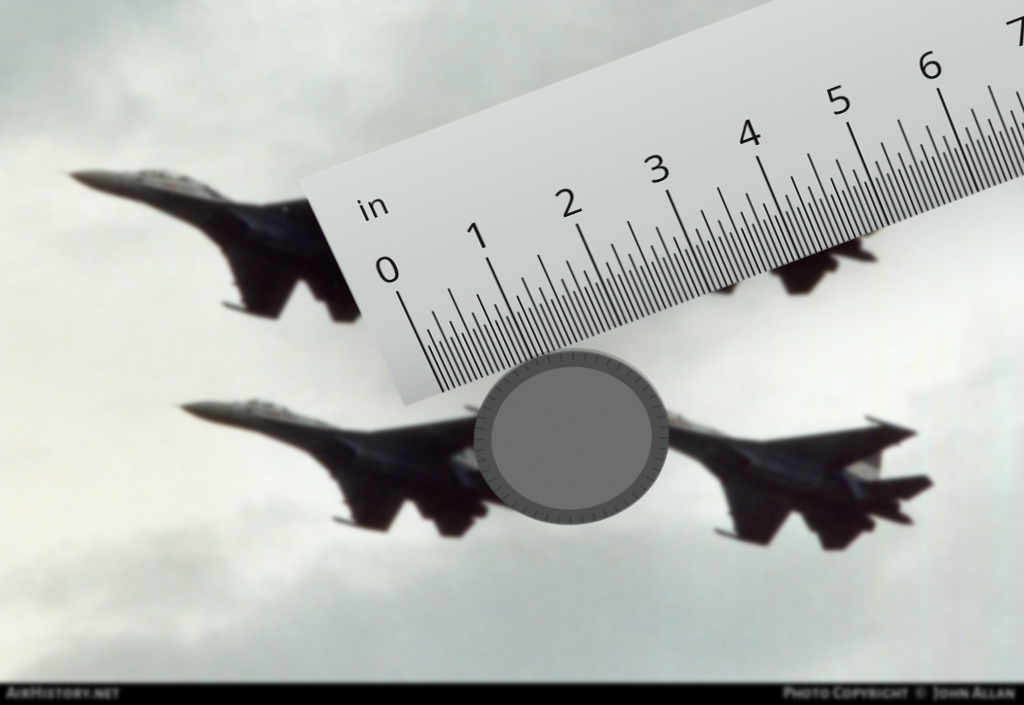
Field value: 2.0625 in
